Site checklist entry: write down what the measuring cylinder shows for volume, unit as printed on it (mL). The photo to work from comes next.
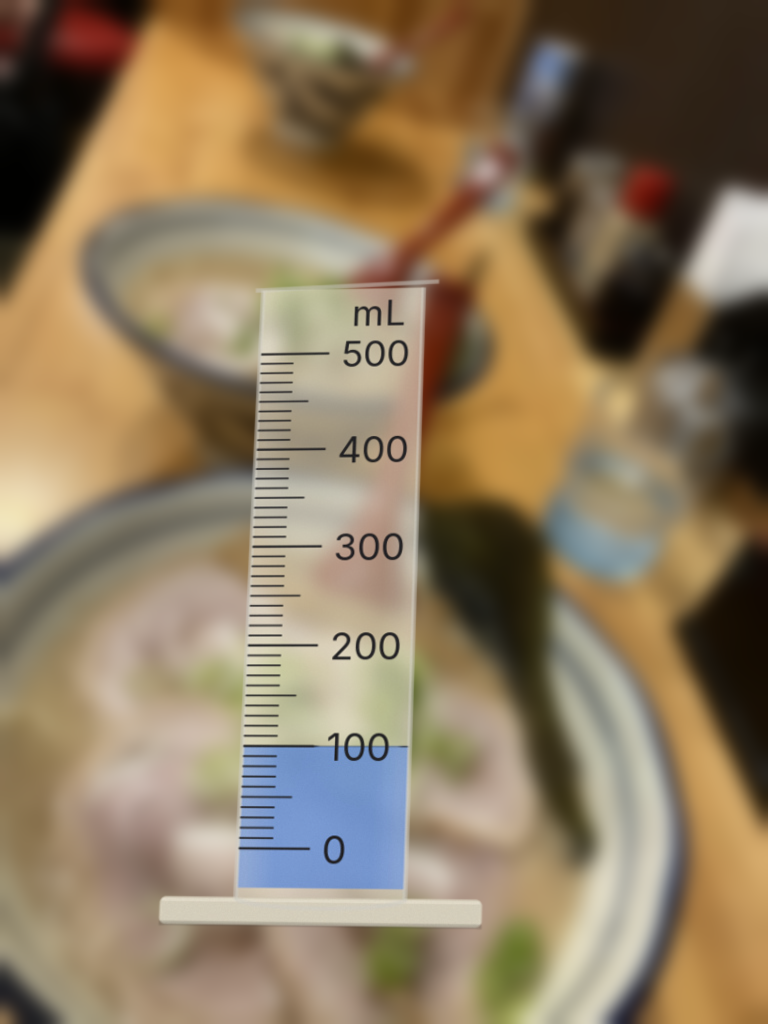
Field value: 100 mL
